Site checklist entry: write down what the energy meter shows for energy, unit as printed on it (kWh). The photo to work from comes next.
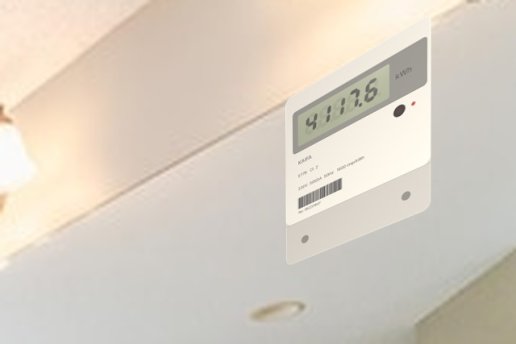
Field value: 4117.6 kWh
